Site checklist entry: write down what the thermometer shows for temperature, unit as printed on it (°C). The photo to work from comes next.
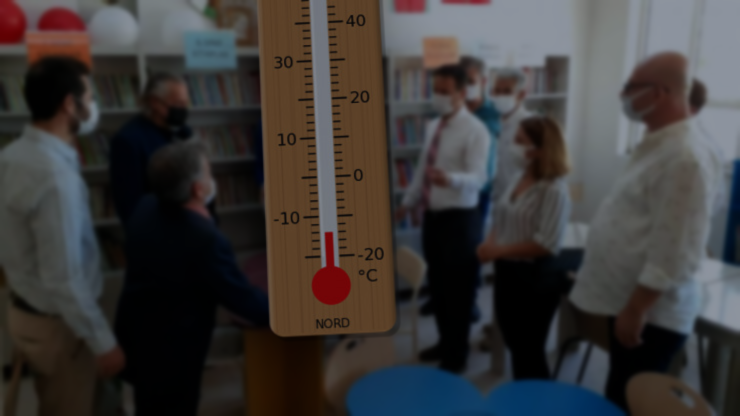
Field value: -14 °C
